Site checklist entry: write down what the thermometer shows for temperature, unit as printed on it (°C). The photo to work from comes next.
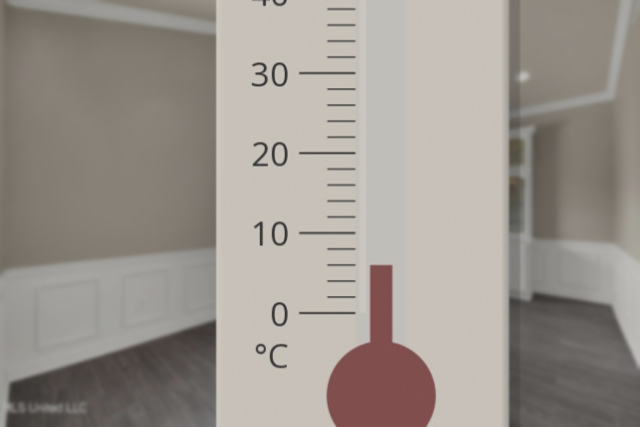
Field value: 6 °C
